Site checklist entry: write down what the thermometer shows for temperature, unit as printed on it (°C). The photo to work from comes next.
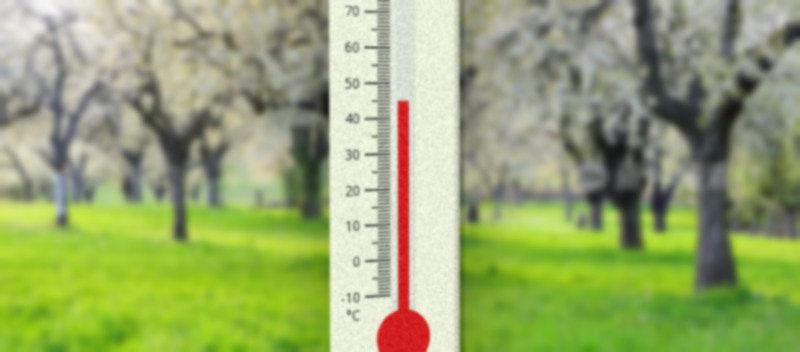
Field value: 45 °C
